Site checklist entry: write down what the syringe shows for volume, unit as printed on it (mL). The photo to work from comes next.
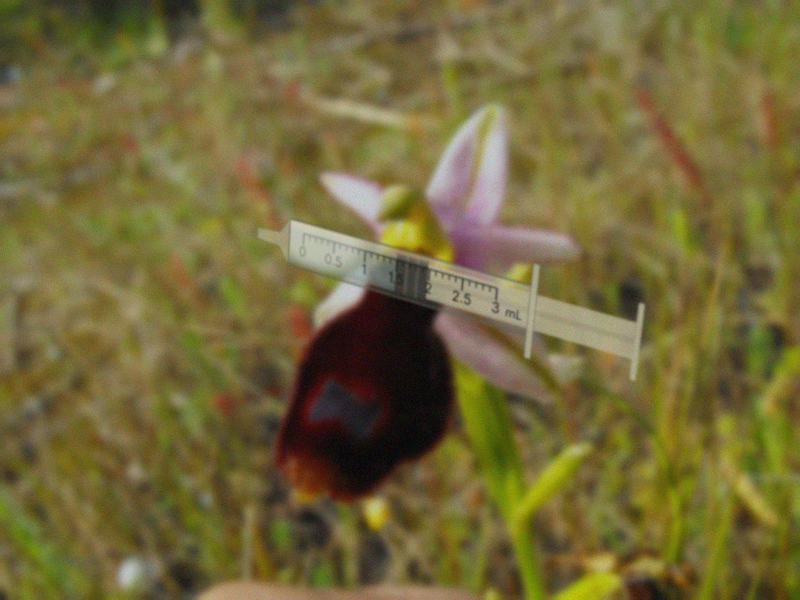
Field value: 1.5 mL
